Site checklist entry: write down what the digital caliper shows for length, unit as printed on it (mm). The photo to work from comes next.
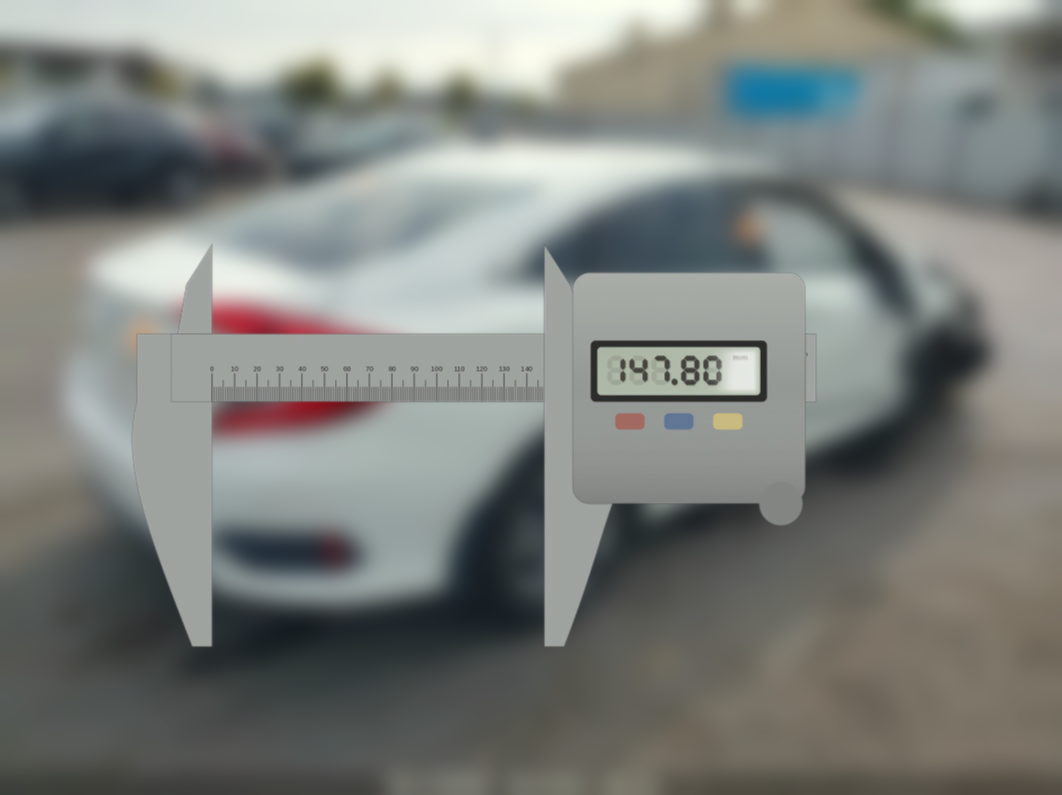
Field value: 147.80 mm
